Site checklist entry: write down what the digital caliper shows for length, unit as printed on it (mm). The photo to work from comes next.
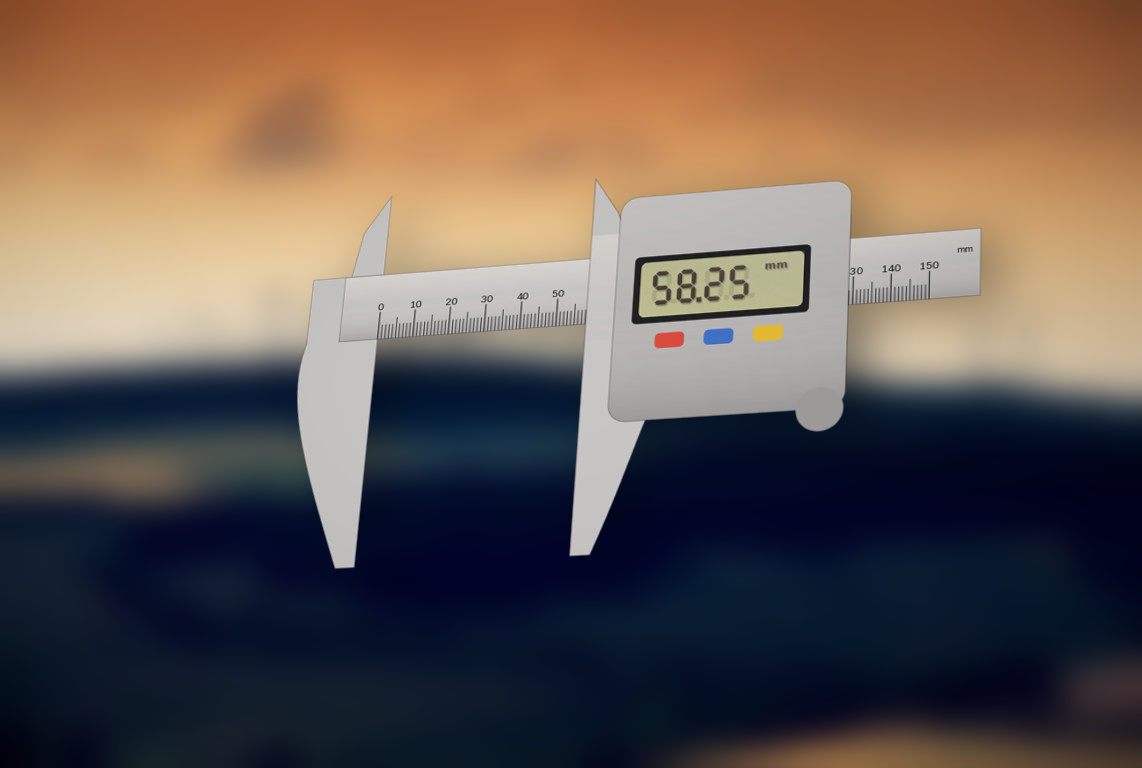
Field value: 58.25 mm
